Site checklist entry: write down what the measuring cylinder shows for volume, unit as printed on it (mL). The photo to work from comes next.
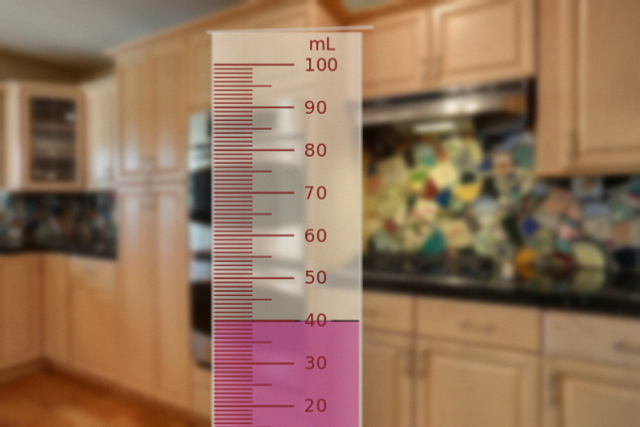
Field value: 40 mL
